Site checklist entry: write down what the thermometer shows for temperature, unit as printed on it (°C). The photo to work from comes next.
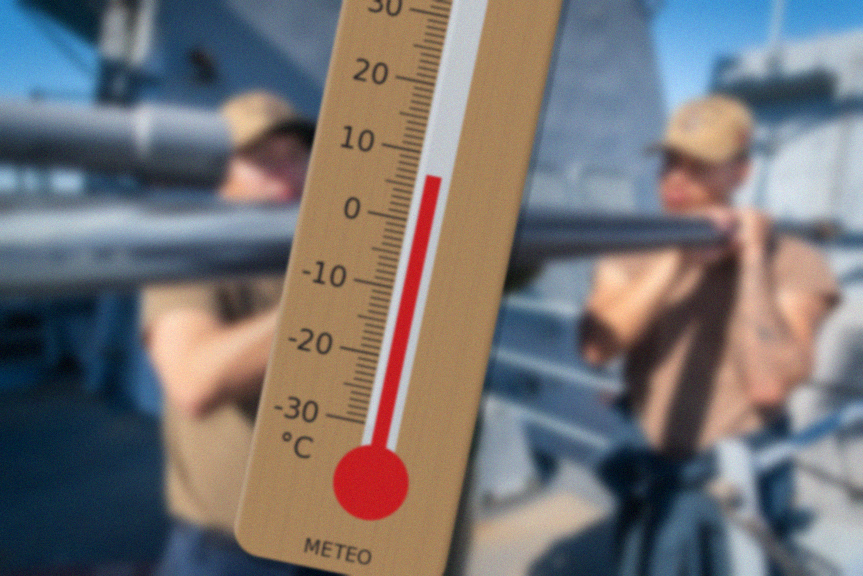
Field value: 7 °C
